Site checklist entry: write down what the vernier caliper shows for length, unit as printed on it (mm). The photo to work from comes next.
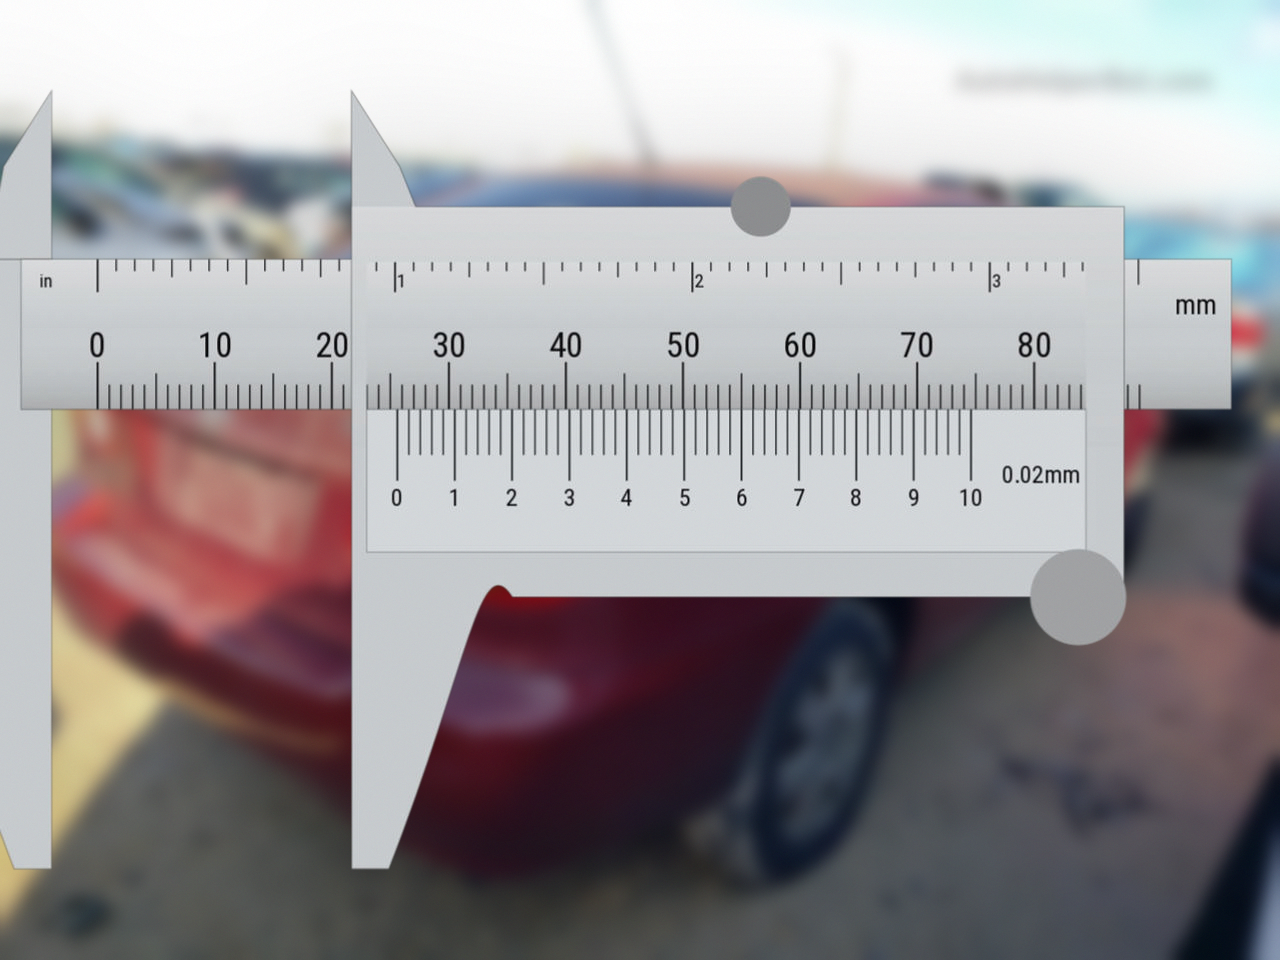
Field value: 25.6 mm
